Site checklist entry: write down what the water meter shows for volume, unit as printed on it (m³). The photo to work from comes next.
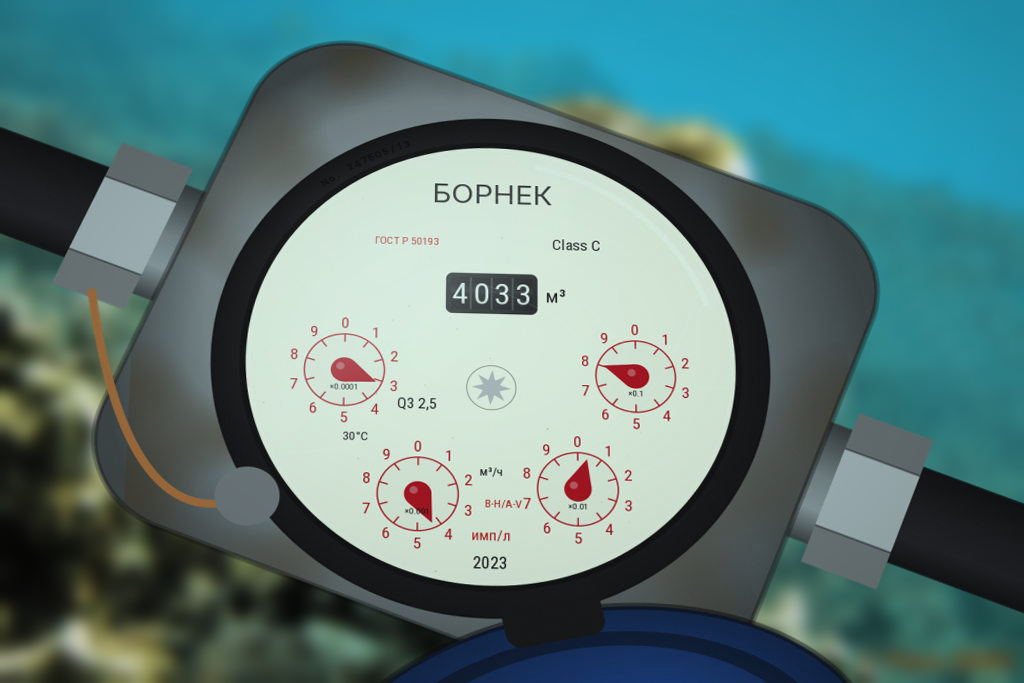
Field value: 4033.8043 m³
